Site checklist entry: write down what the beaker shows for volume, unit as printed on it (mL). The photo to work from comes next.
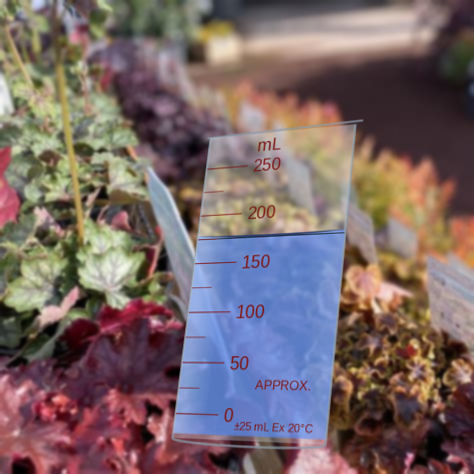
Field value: 175 mL
